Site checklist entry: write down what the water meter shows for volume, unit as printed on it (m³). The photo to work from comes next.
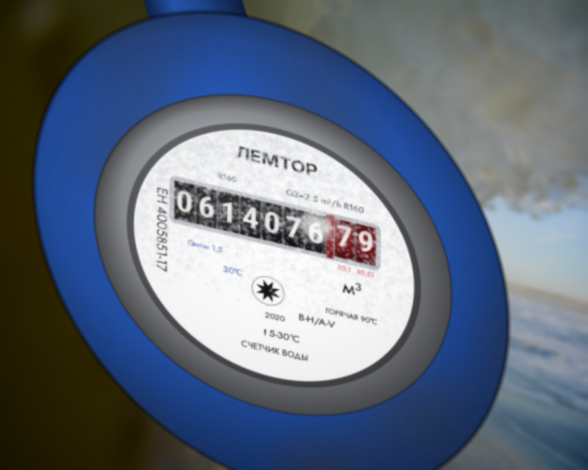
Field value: 614076.79 m³
